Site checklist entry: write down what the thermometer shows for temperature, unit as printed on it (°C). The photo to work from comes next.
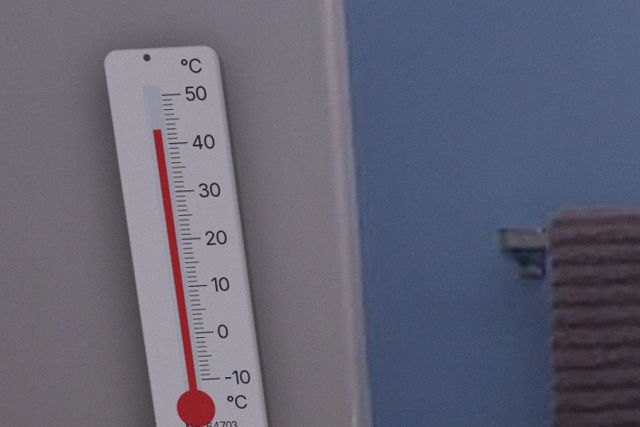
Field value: 43 °C
